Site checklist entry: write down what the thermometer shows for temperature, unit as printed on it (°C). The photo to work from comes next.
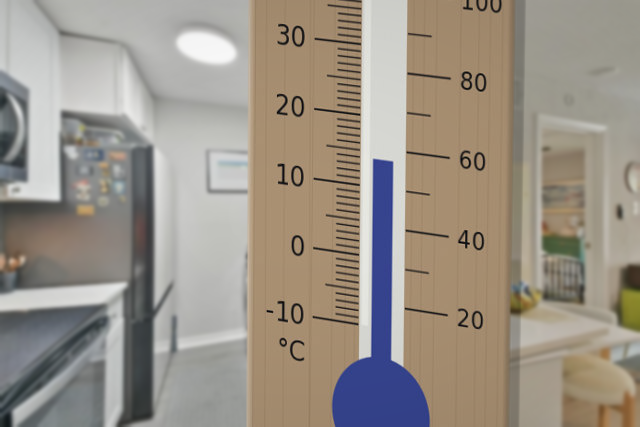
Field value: 14 °C
